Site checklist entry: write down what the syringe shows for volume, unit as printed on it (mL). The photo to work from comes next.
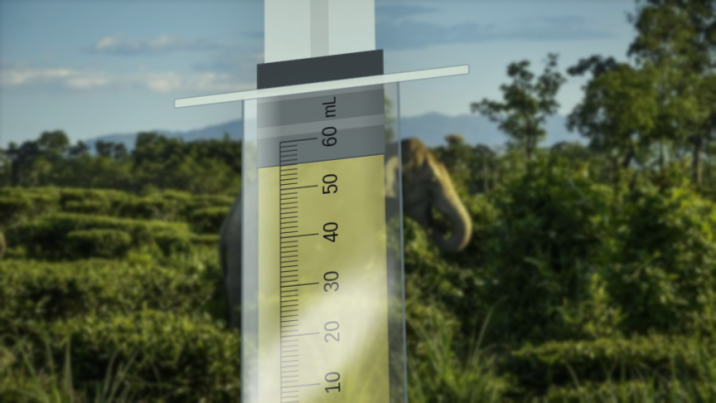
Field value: 55 mL
